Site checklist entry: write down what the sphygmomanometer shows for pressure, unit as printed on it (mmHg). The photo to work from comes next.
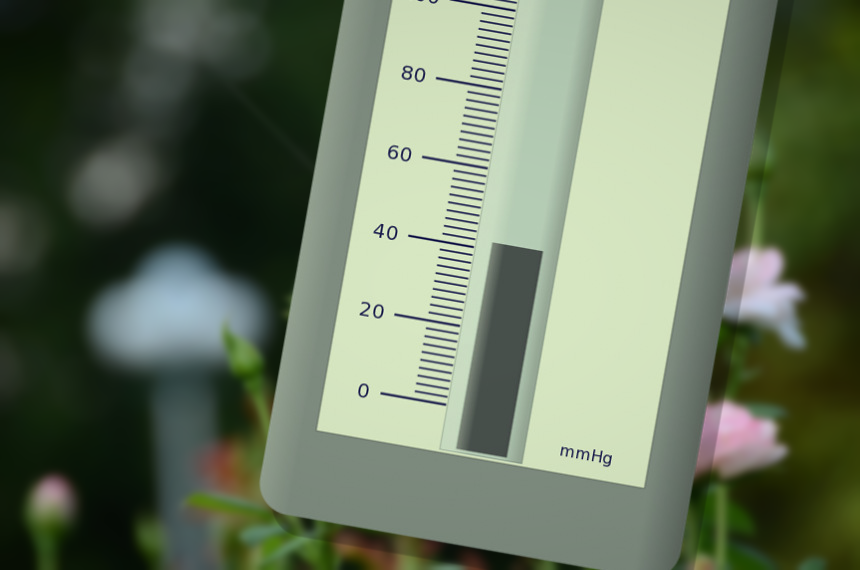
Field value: 42 mmHg
